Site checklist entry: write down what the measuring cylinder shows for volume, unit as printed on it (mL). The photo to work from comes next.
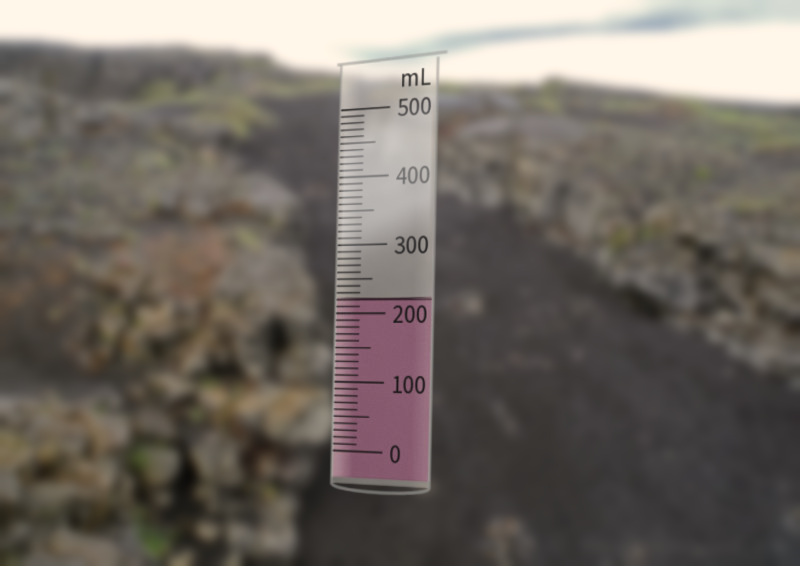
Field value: 220 mL
